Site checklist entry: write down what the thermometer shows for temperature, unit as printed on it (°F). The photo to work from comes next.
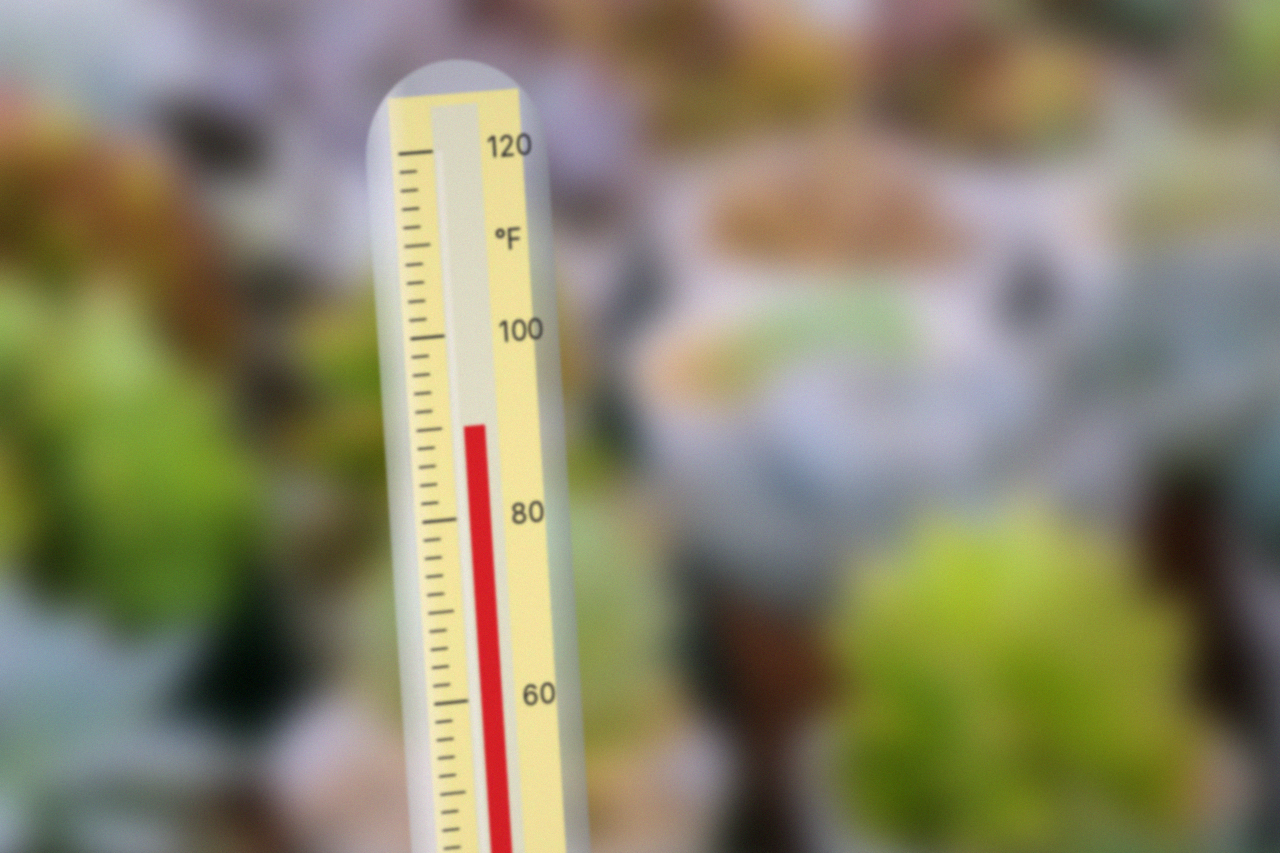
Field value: 90 °F
